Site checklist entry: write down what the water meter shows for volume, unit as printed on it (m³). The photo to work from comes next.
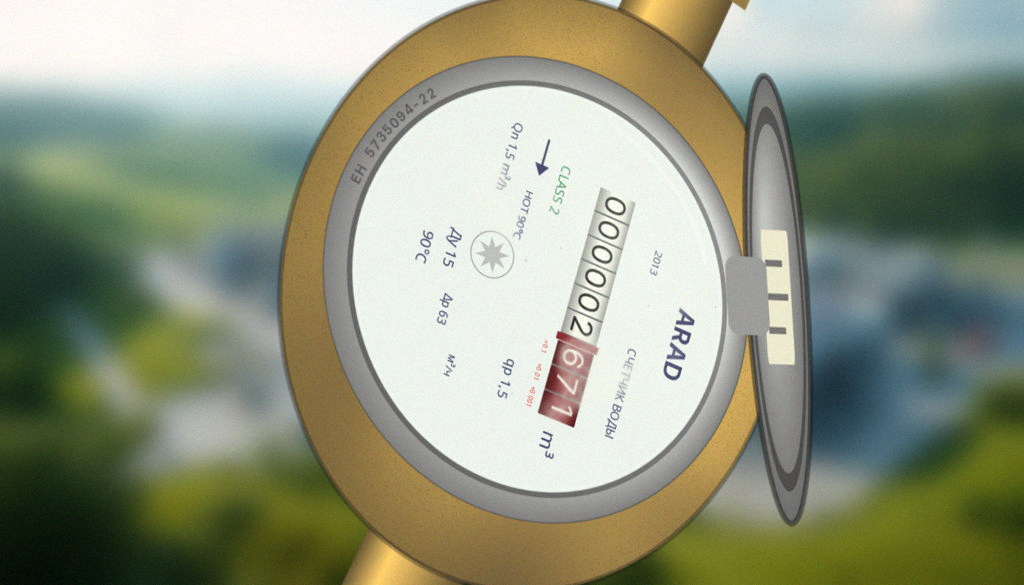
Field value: 2.671 m³
